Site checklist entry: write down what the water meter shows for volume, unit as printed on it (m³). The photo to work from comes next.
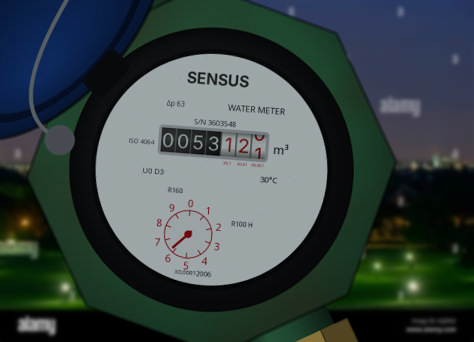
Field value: 53.1206 m³
